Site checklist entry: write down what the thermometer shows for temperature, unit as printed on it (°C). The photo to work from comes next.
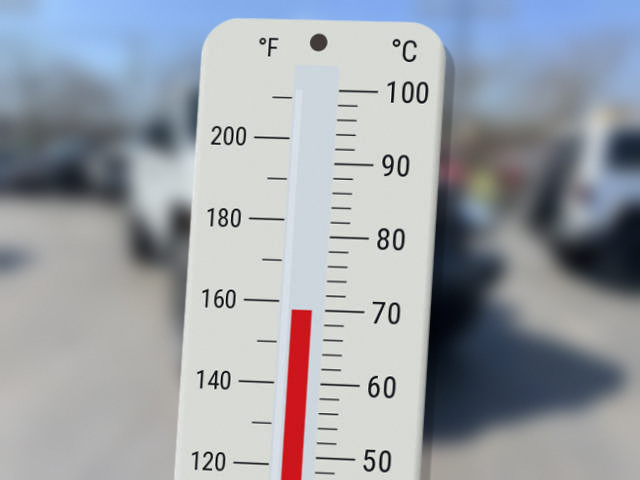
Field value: 70 °C
